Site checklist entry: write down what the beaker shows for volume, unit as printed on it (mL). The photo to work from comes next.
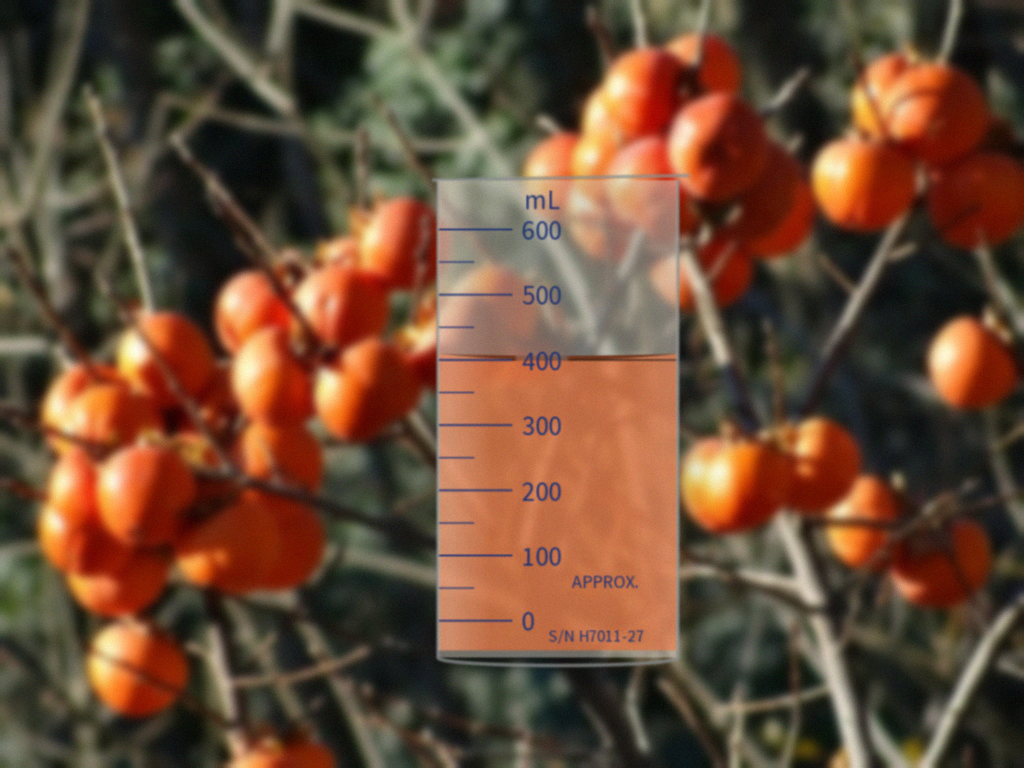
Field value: 400 mL
